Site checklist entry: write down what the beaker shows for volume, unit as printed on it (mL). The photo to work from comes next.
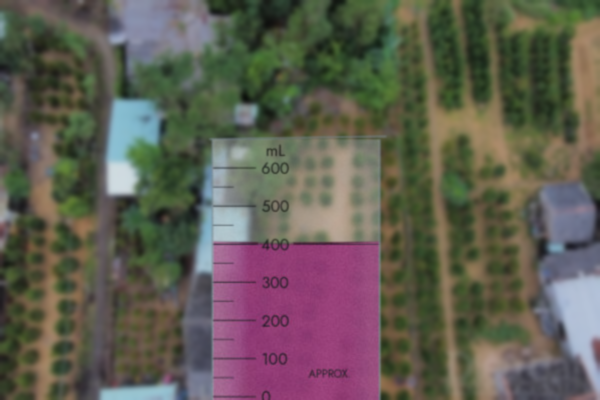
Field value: 400 mL
